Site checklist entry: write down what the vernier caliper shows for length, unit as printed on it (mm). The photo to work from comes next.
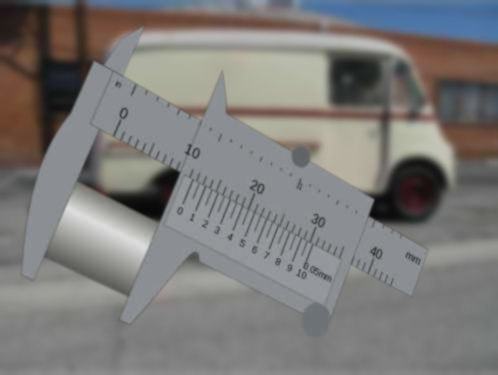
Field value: 11.5 mm
